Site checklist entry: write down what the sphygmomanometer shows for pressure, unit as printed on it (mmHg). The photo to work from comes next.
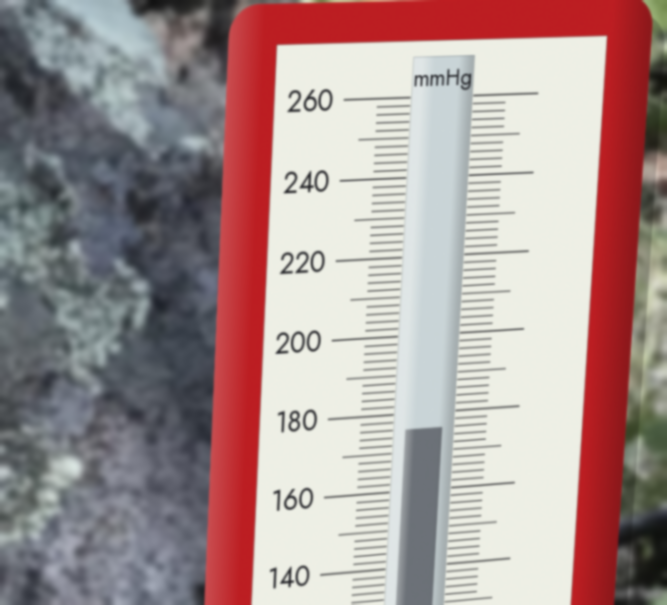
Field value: 176 mmHg
